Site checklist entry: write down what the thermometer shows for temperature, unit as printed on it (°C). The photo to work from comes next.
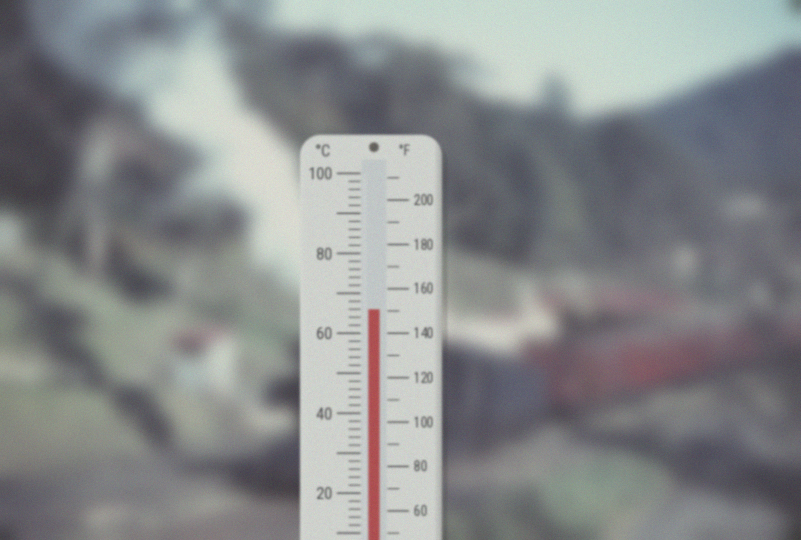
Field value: 66 °C
